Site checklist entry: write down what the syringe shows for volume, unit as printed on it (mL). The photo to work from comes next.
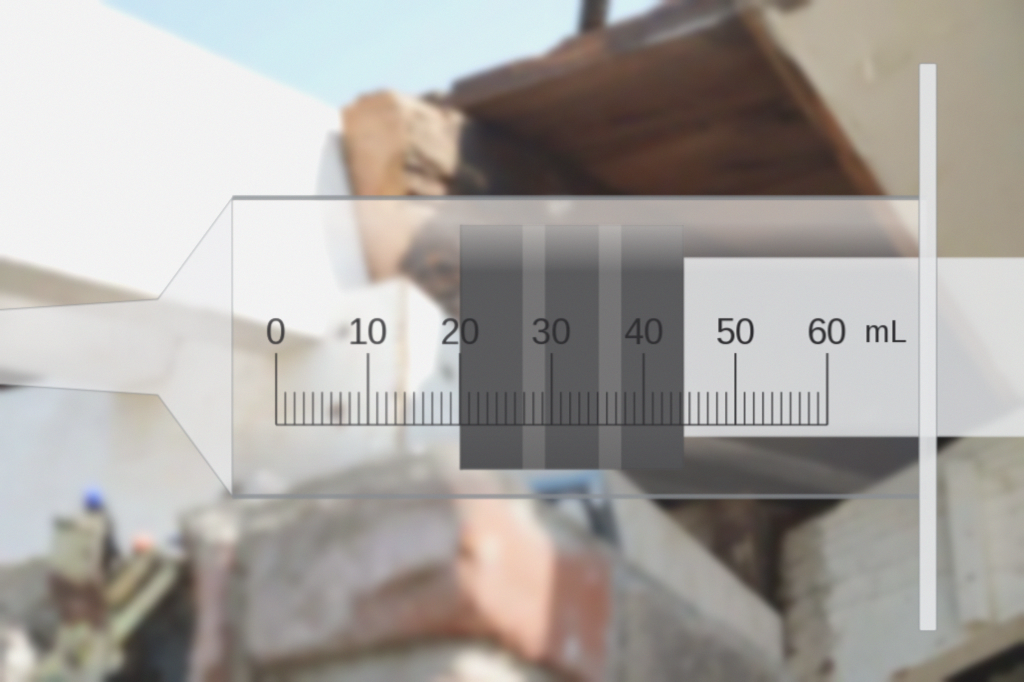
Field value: 20 mL
